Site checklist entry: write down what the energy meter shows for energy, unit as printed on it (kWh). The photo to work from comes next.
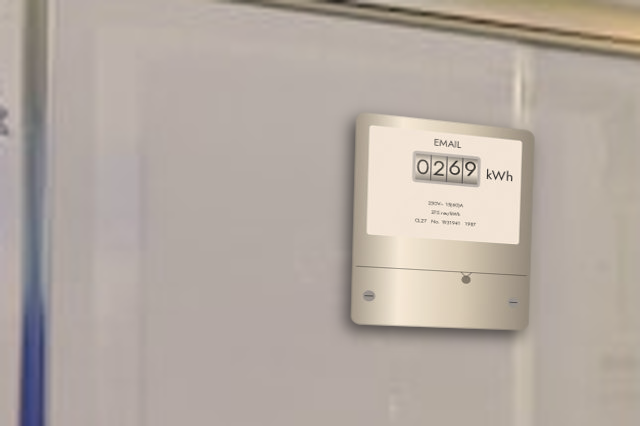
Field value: 269 kWh
